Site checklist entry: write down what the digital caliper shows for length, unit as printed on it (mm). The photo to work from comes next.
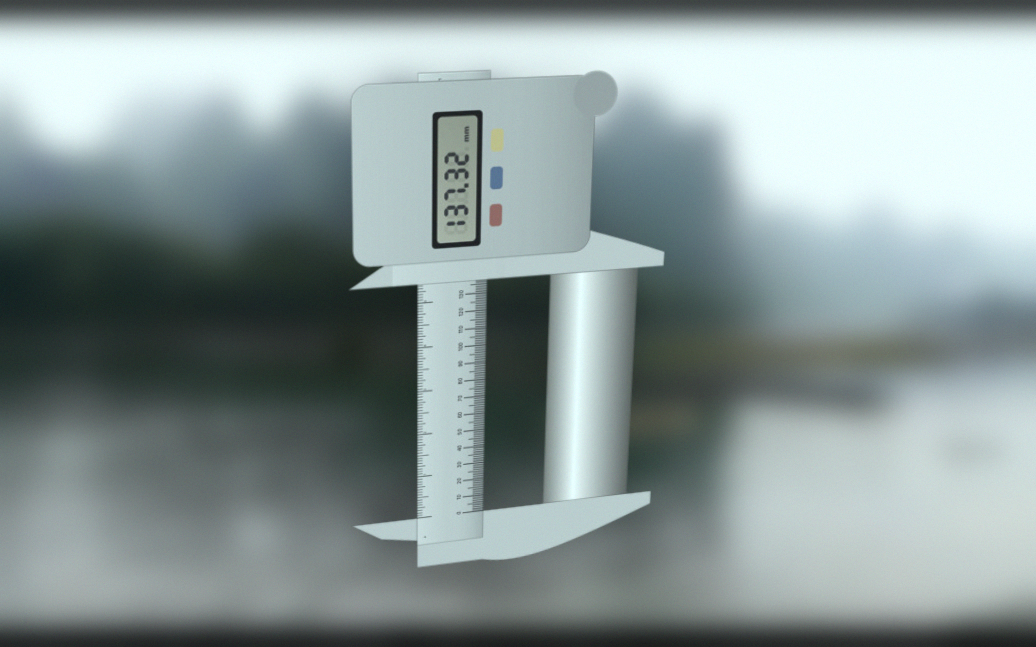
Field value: 137.32 mm
